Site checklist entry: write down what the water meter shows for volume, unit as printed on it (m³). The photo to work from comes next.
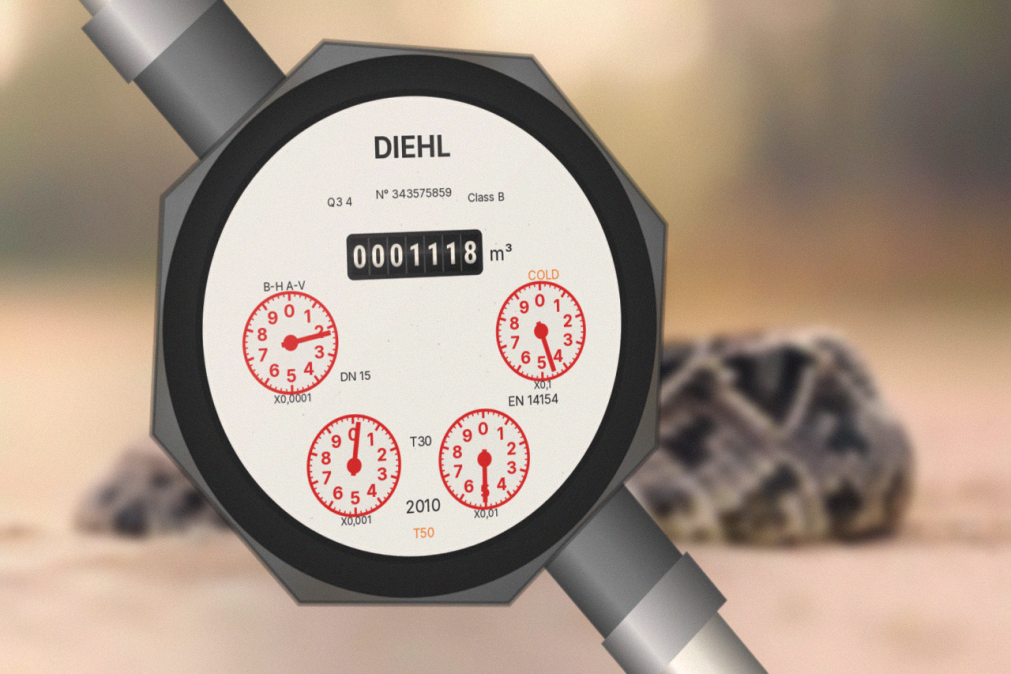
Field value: 1118.4502 m³
